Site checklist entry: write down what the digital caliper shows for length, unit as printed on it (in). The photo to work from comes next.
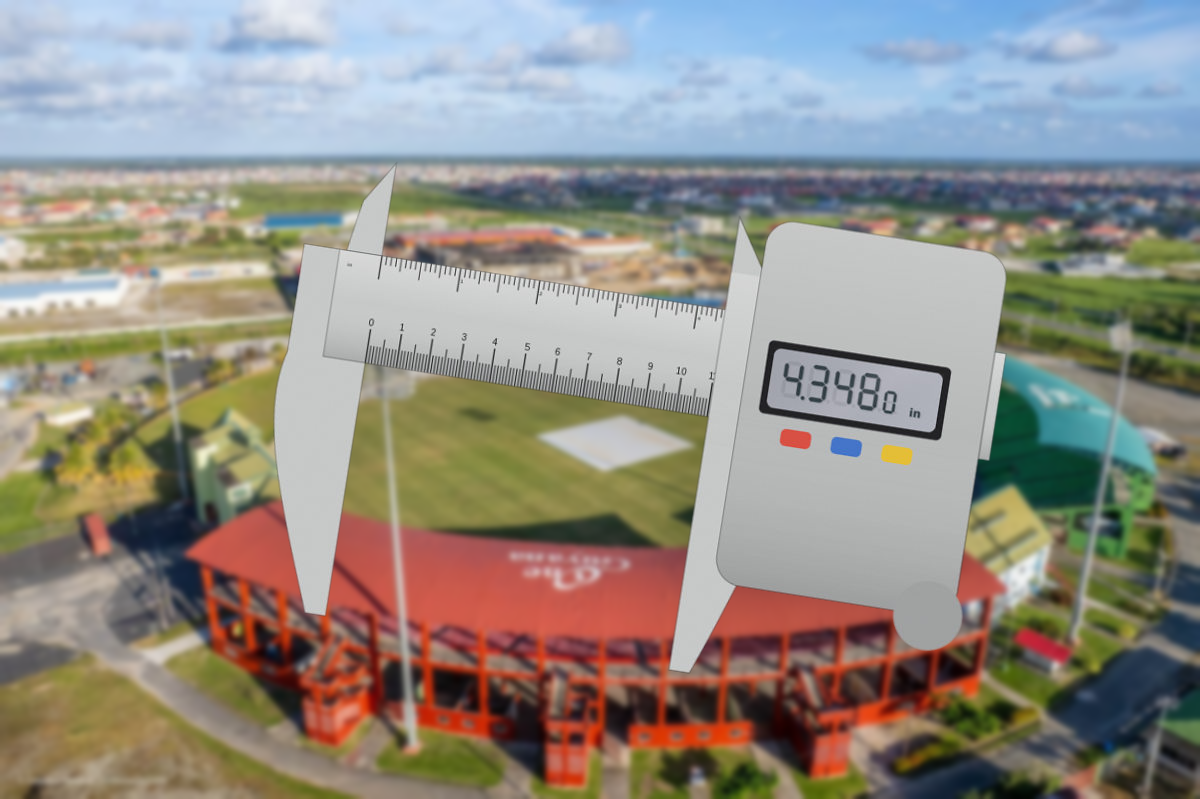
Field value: 4.3480 in
